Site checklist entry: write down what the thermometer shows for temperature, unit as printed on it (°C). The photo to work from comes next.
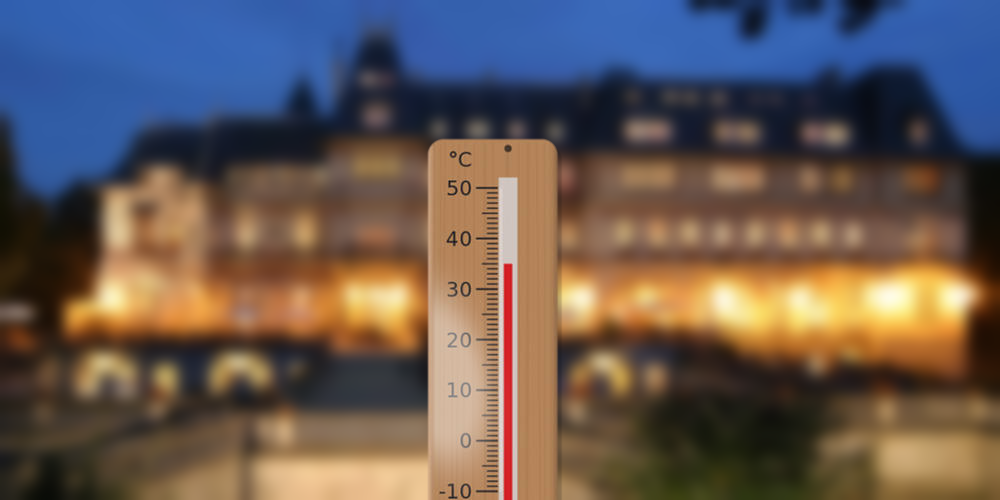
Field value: 35 °C
